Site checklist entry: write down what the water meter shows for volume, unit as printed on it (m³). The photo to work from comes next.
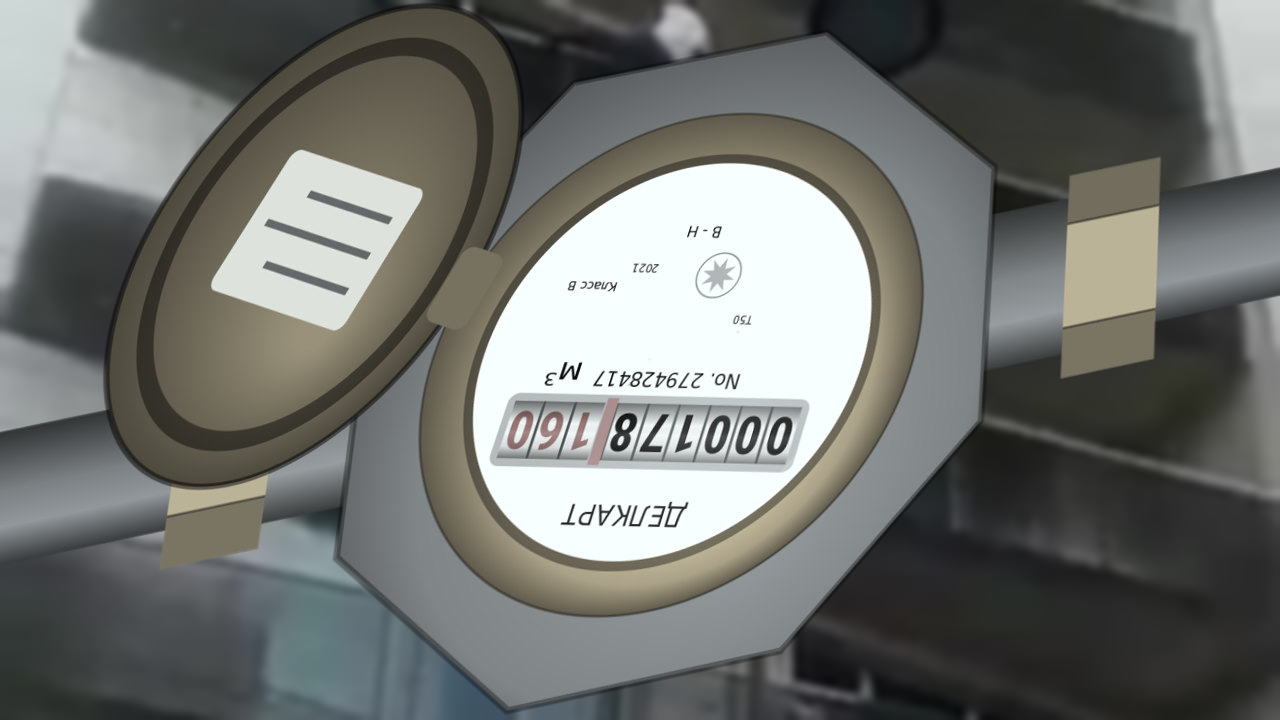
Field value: 178.160 m³
